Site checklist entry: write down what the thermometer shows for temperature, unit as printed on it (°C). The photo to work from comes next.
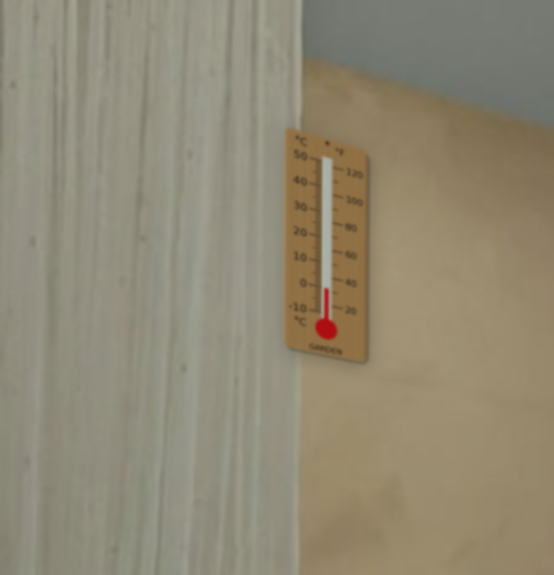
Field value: 0 °C
